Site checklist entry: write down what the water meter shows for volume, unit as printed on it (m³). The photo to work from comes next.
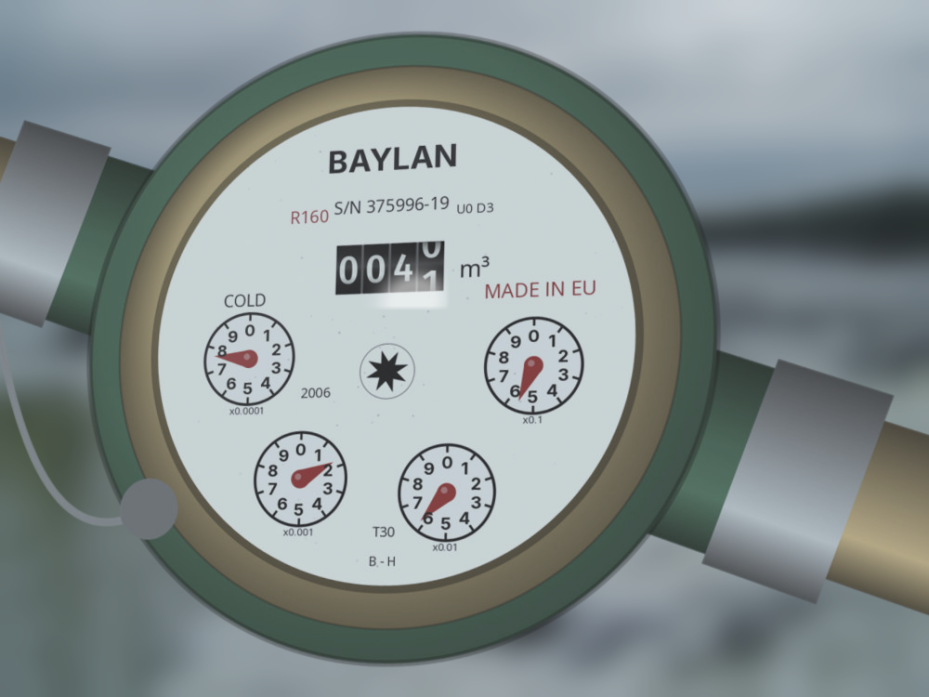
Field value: 40.5617 m³
